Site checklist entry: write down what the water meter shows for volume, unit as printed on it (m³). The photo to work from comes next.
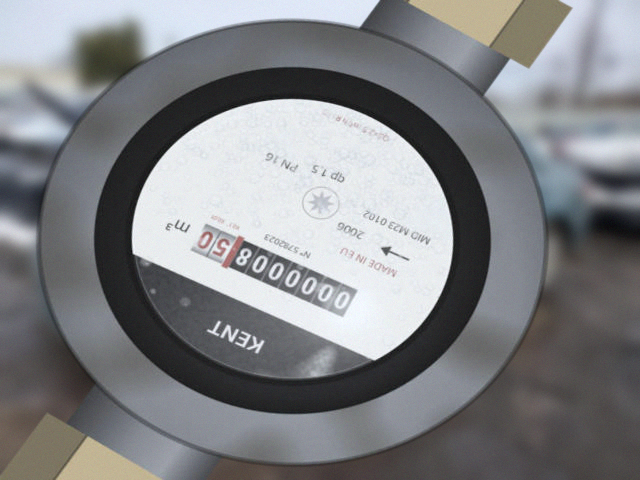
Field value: 8.50 m³
